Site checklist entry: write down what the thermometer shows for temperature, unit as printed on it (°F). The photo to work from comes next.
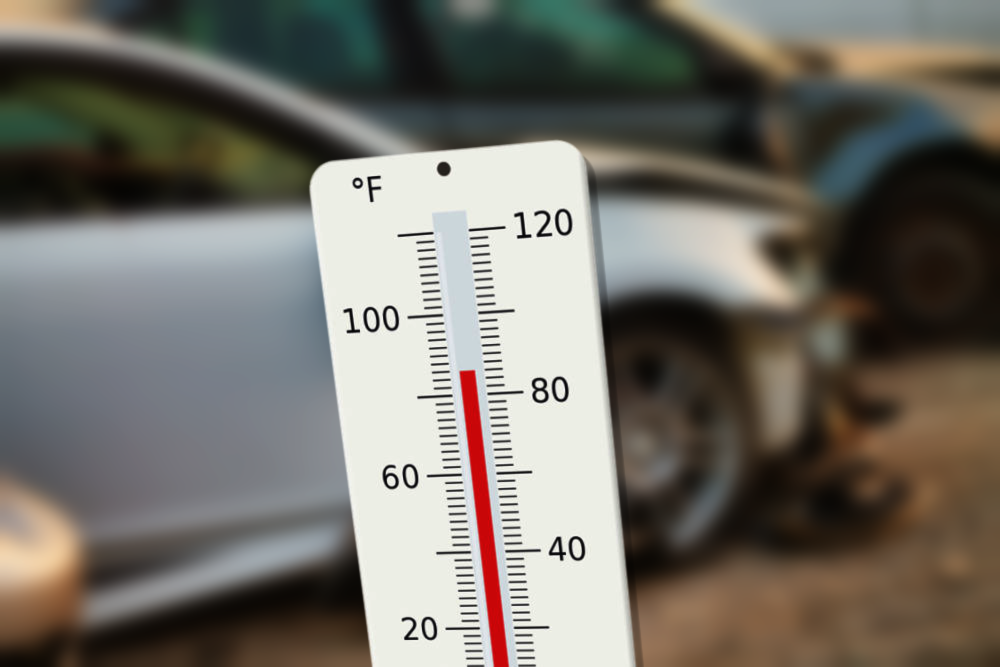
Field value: 86 °F
